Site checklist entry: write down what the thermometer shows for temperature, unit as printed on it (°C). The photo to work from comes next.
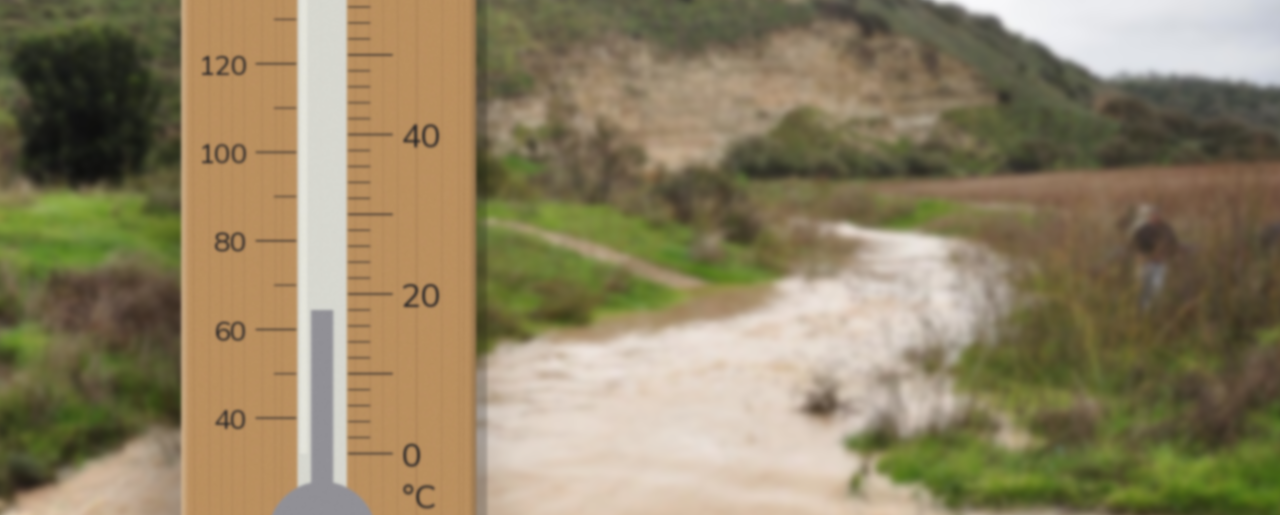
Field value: 18 °C
